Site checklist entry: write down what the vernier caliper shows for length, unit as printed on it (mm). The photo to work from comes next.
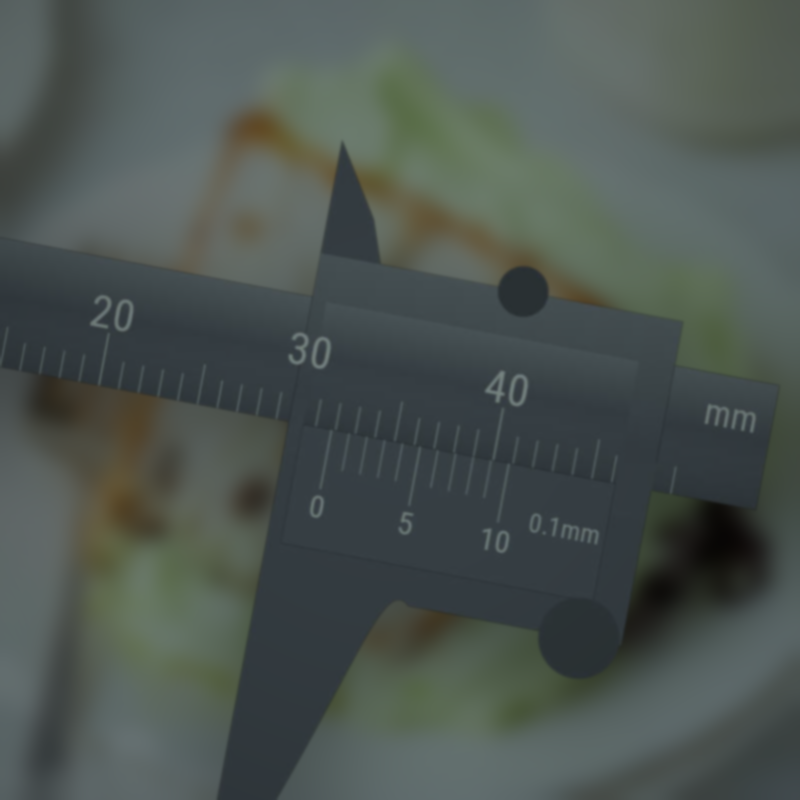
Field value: 31.8 mm
